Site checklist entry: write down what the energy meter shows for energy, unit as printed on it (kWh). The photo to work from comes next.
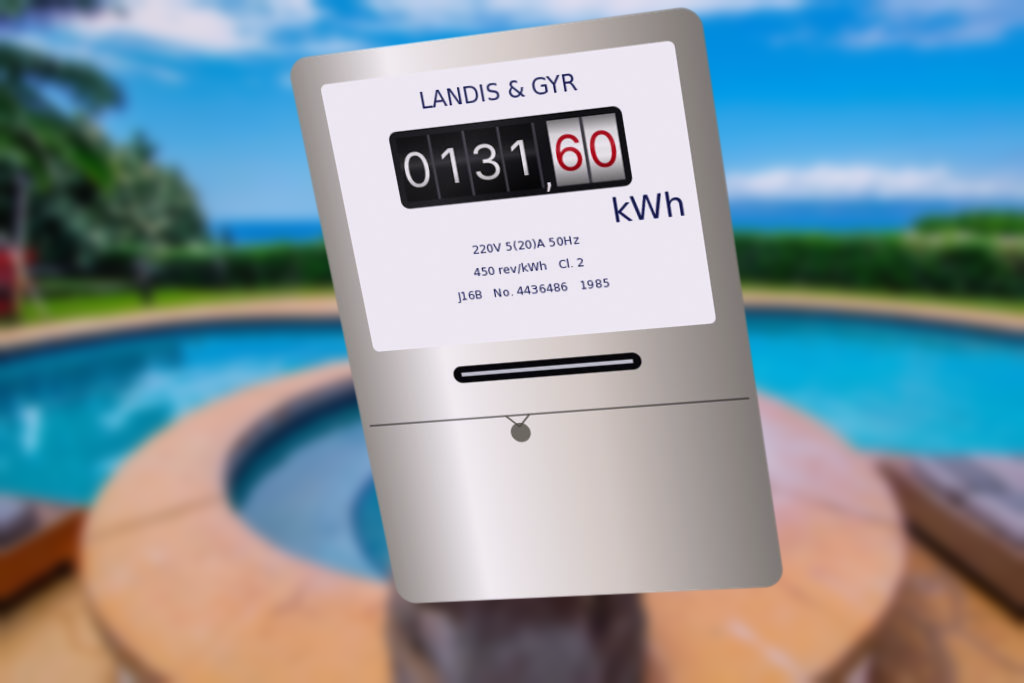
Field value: 131.60 kWh
